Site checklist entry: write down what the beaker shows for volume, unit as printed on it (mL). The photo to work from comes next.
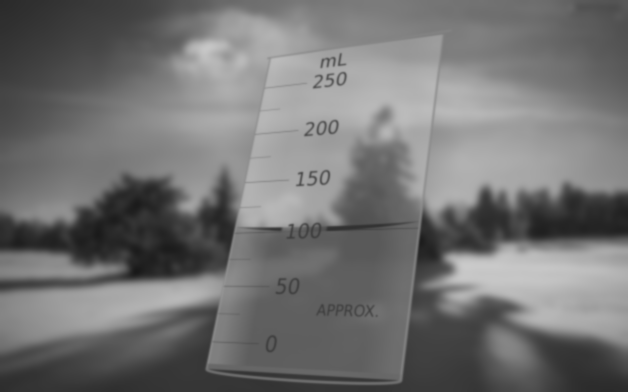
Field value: 100 mL
